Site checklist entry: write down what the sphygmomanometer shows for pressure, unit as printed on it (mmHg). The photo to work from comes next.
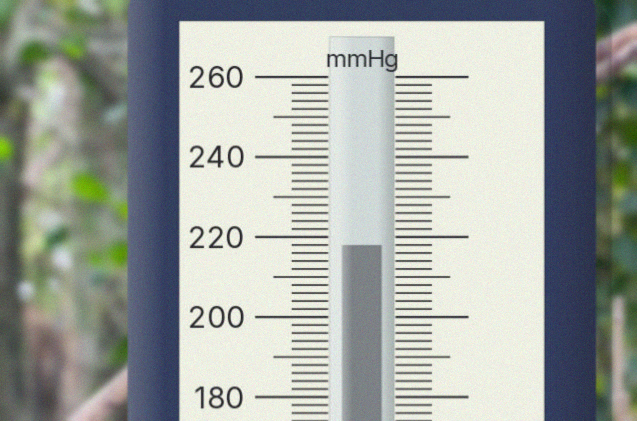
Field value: 218 mmHg
